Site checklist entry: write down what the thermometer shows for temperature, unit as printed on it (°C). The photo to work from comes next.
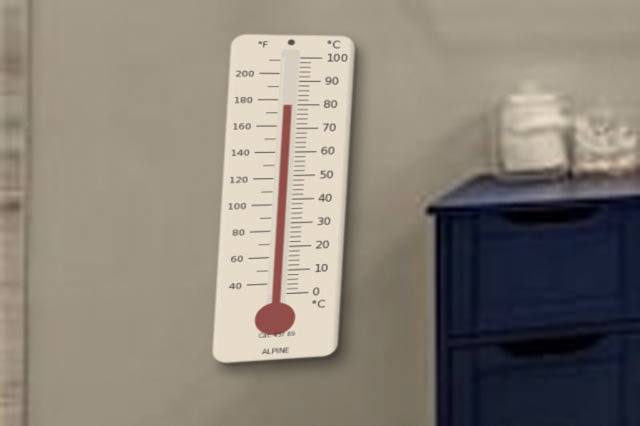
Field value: 80 °C
